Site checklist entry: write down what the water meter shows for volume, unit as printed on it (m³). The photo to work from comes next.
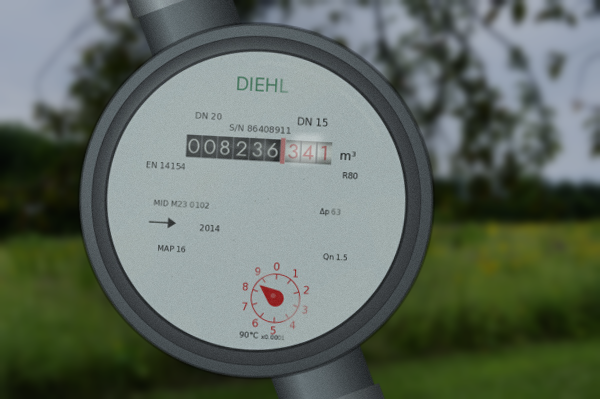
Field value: 8236.3418 m³
